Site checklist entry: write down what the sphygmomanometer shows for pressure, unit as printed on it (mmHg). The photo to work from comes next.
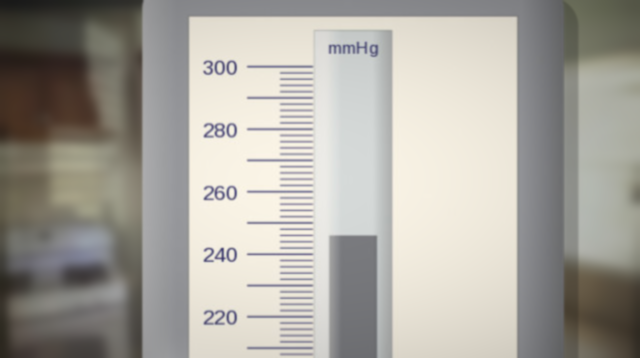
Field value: 246 mmHg
